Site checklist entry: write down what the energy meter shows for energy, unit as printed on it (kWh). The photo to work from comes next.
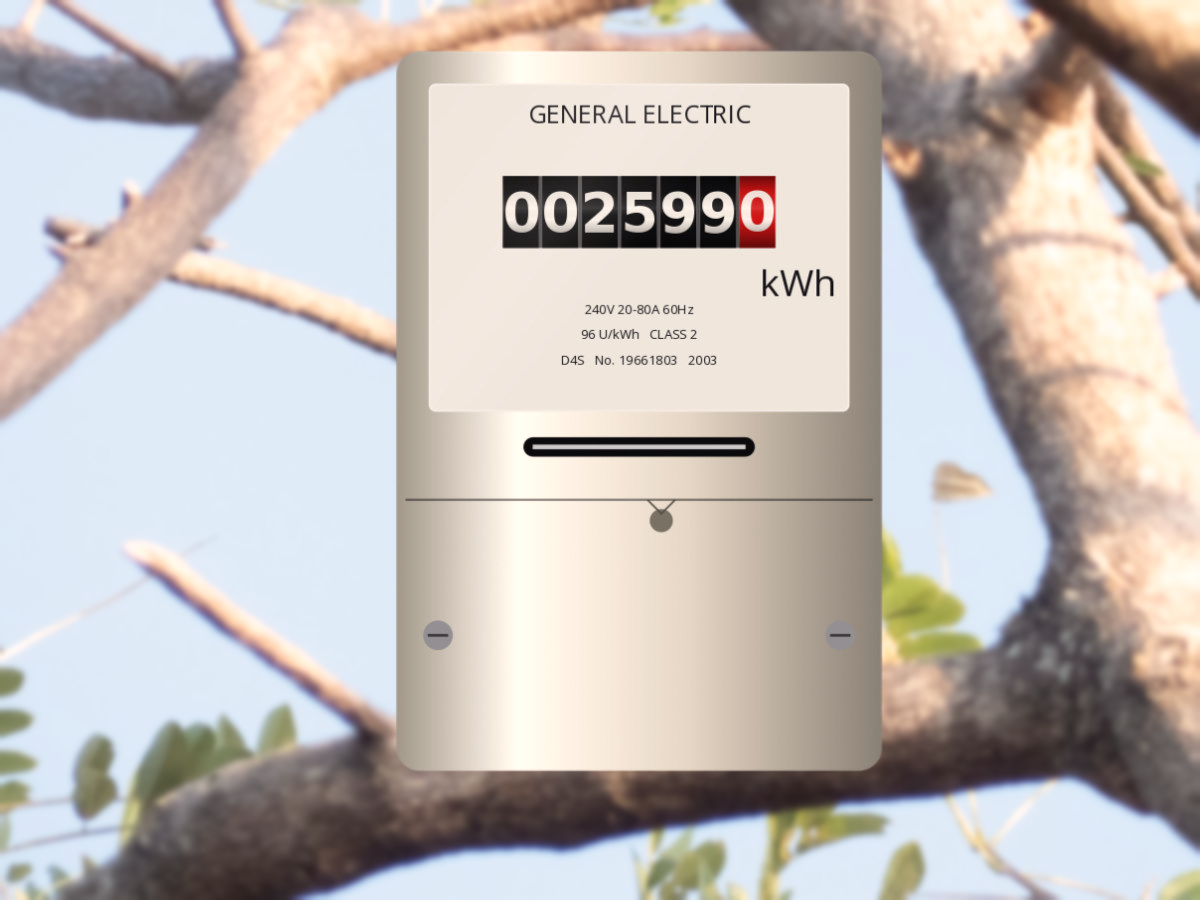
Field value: 2599.0 kWh
